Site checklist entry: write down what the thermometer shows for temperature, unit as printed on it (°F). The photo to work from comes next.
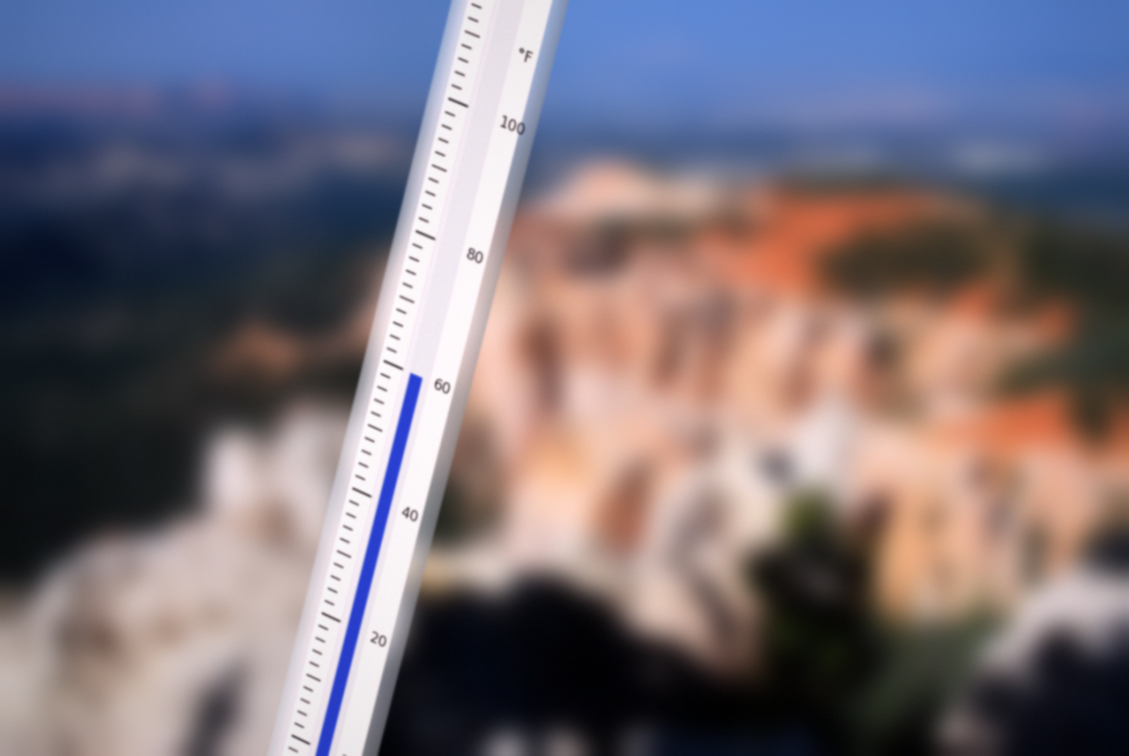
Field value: 60 °F
